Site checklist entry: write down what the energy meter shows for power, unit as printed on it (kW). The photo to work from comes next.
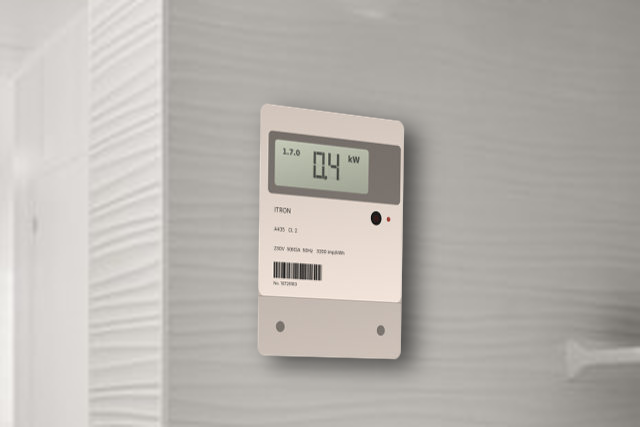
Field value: 0.4 kW
